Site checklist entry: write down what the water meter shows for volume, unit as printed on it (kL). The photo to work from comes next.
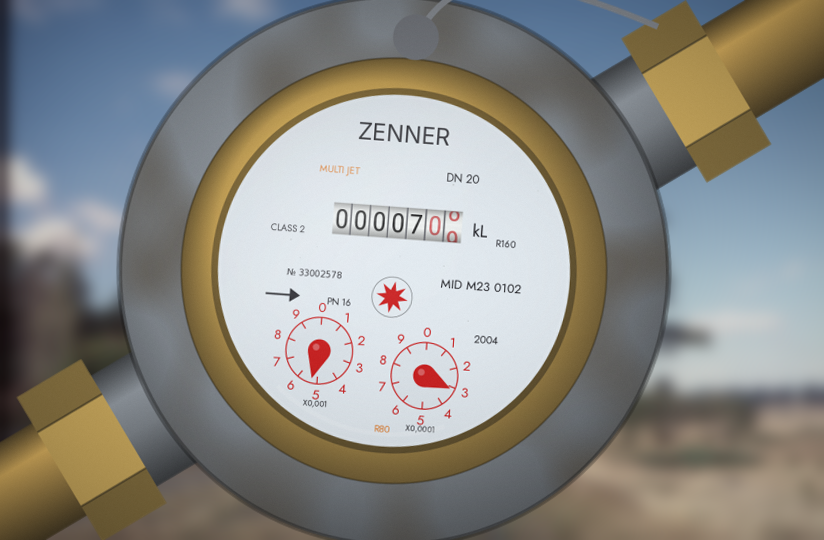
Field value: 7.0853 kL
